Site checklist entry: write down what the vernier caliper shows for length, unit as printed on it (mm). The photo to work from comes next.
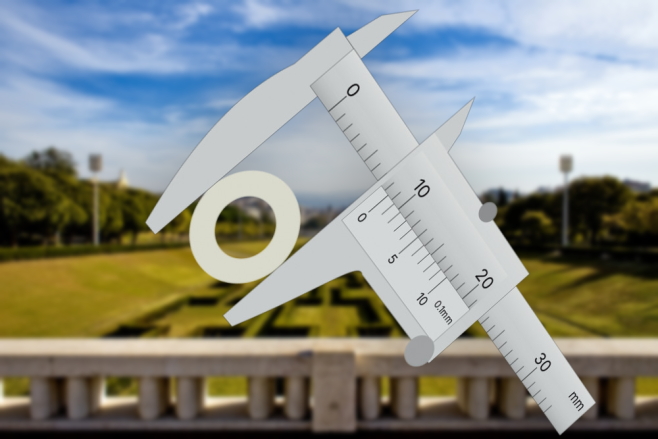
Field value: 8.5 mm
